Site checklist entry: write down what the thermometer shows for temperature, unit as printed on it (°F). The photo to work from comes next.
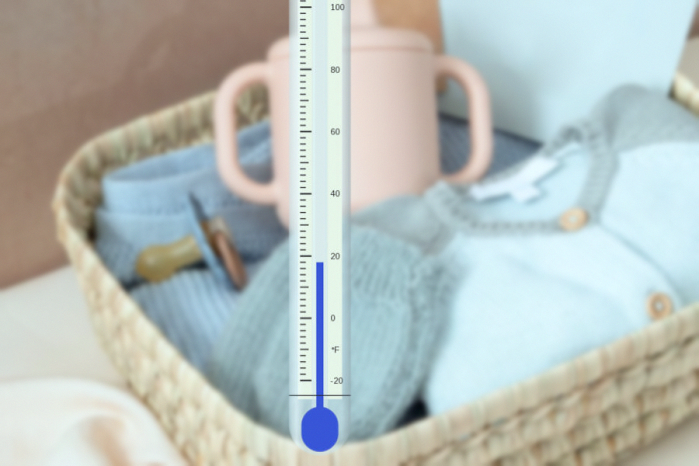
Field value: 18 °F
